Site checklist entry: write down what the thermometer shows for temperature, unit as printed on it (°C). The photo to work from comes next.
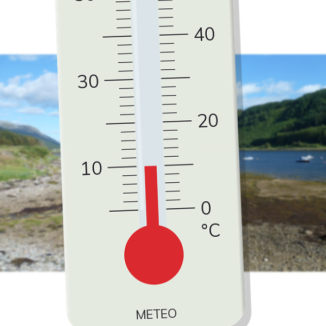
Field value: 10 °C
